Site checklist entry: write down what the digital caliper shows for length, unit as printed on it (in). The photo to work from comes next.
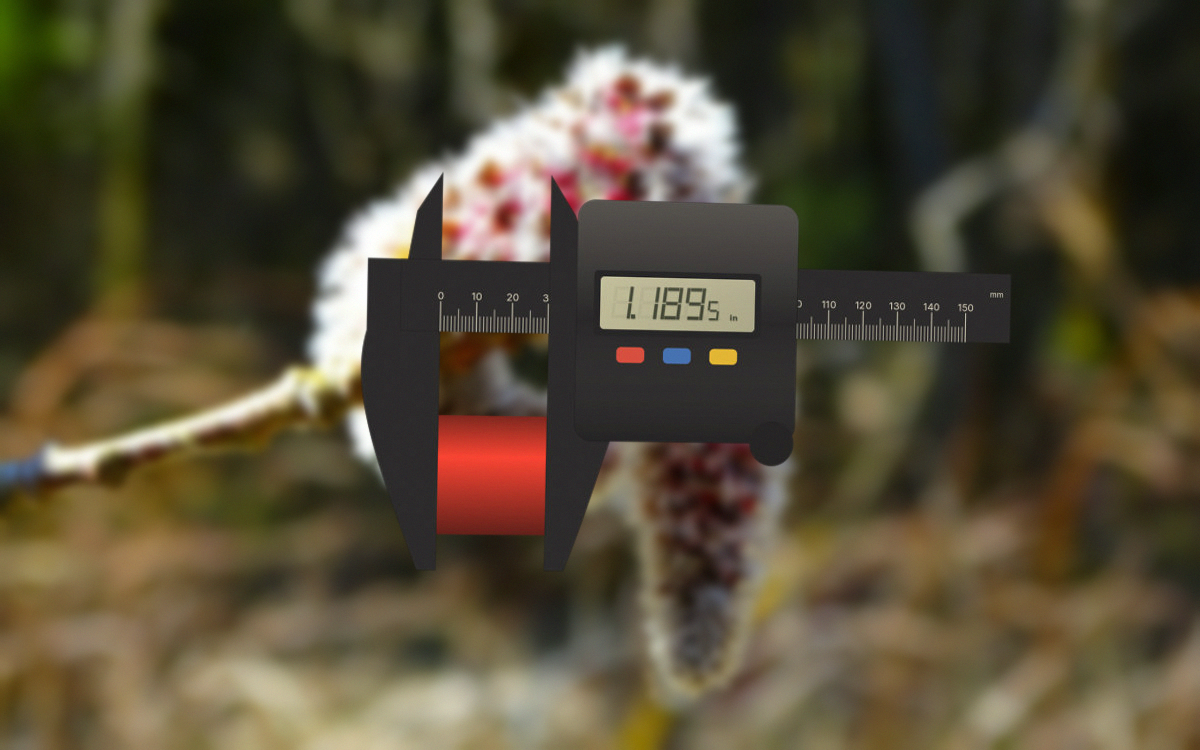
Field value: 1.1895 in
